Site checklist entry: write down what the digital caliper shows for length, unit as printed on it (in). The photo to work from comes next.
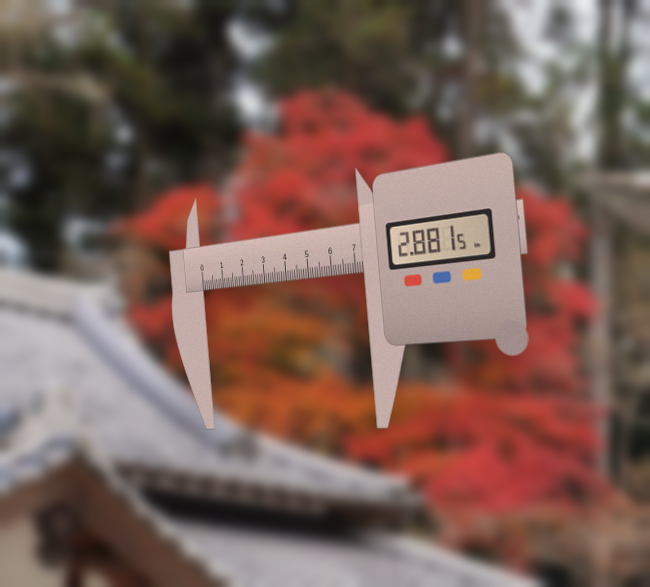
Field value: 2.8815 in
